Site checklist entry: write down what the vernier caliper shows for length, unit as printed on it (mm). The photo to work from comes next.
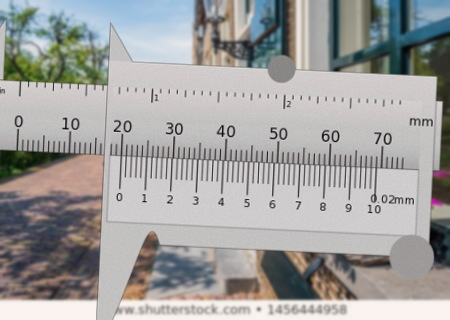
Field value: 20.0 mm
